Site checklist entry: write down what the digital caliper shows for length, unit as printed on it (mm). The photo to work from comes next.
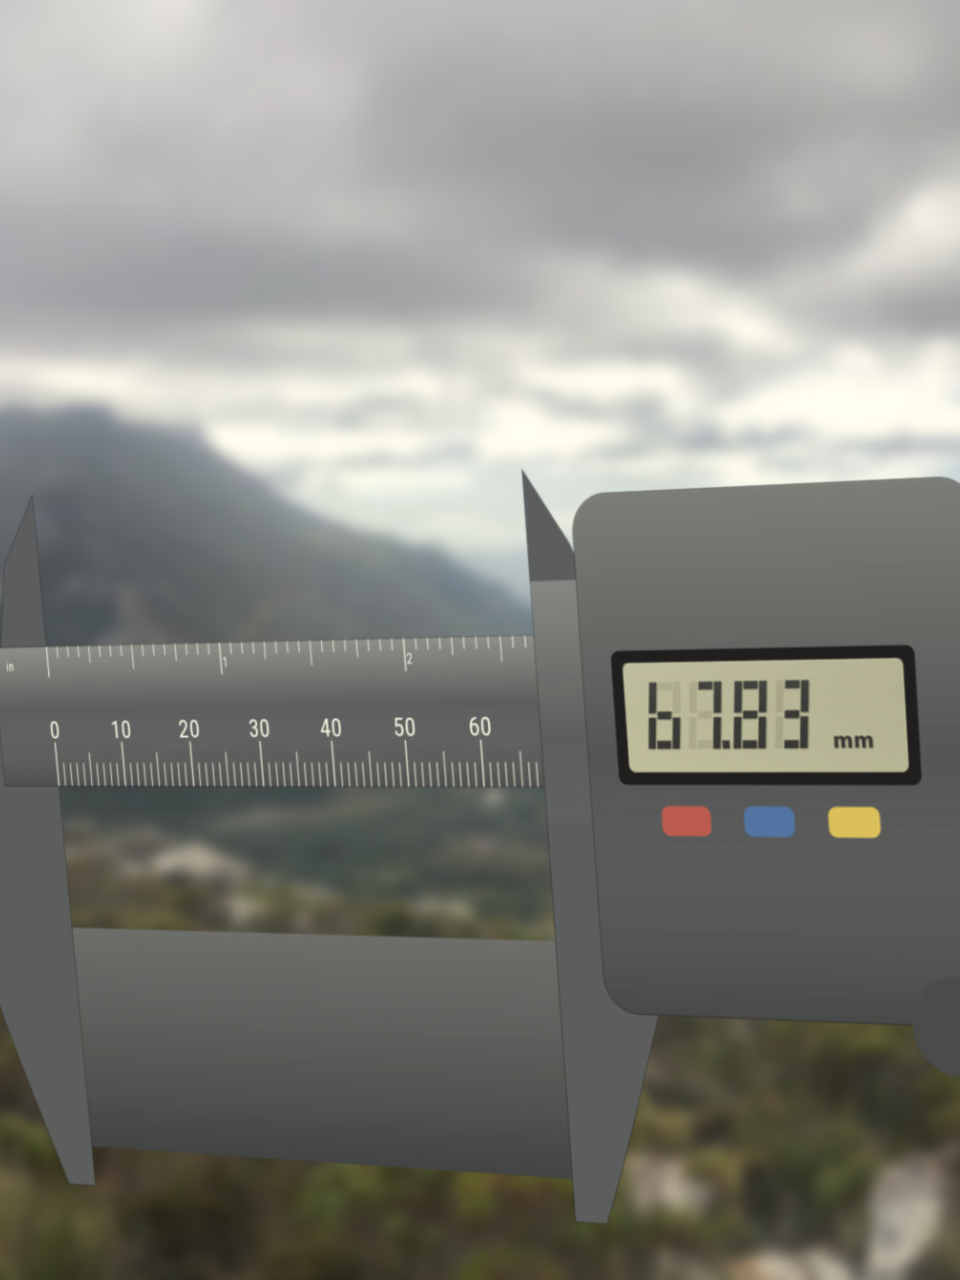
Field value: 67.83 mm
